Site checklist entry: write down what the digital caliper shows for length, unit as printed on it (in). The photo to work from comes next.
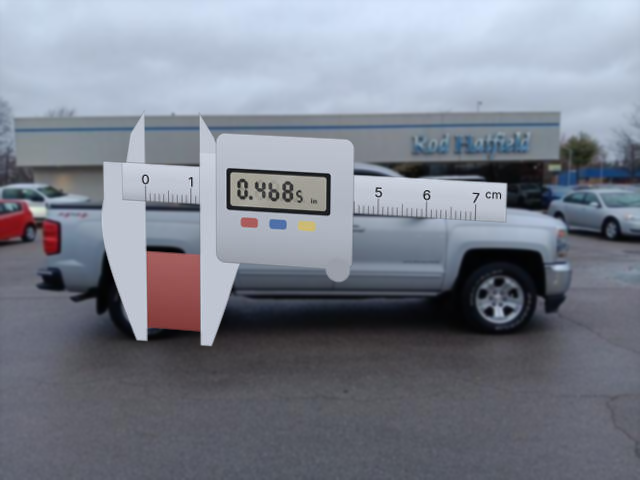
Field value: 0.4685 in
